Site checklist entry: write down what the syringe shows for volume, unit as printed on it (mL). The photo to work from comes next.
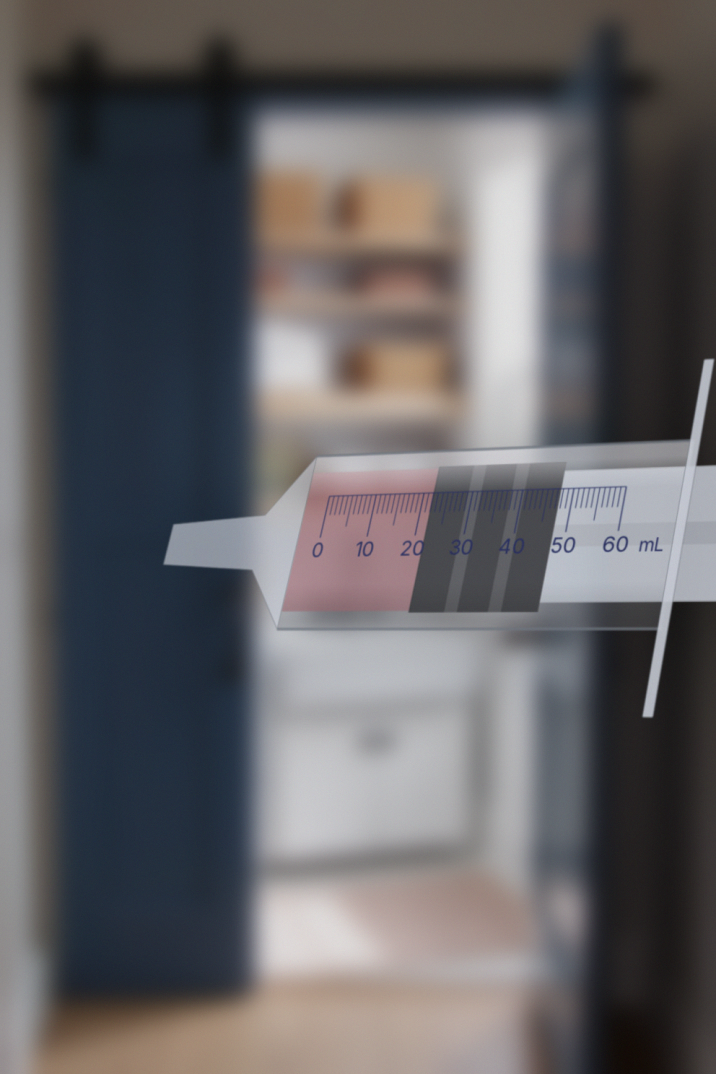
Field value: 22 mL
